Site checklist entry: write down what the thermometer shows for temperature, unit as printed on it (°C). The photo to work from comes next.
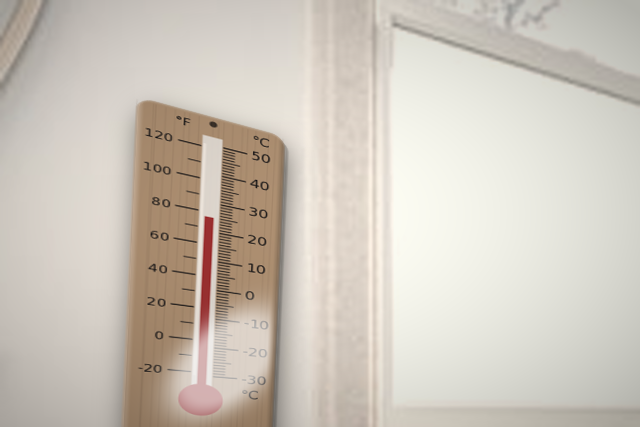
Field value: 25 °C
